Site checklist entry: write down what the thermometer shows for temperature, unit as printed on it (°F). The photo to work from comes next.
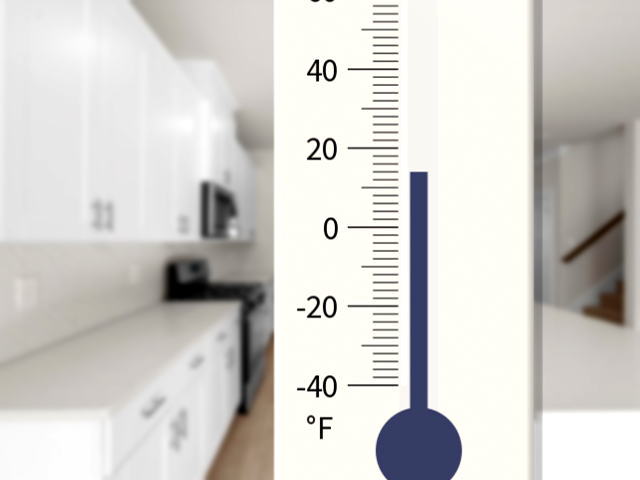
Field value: 14 °F
